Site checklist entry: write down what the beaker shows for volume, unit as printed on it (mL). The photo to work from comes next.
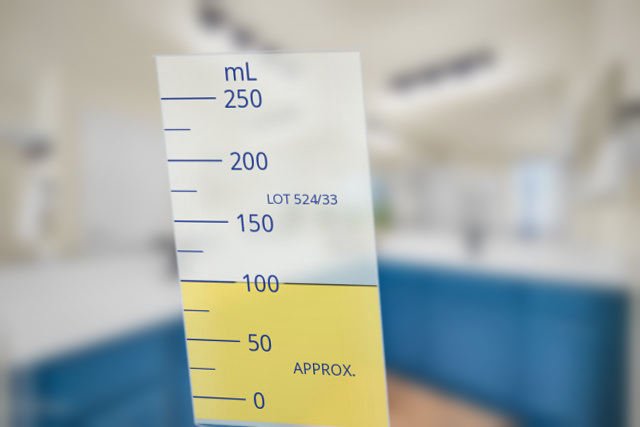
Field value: 100 mL
